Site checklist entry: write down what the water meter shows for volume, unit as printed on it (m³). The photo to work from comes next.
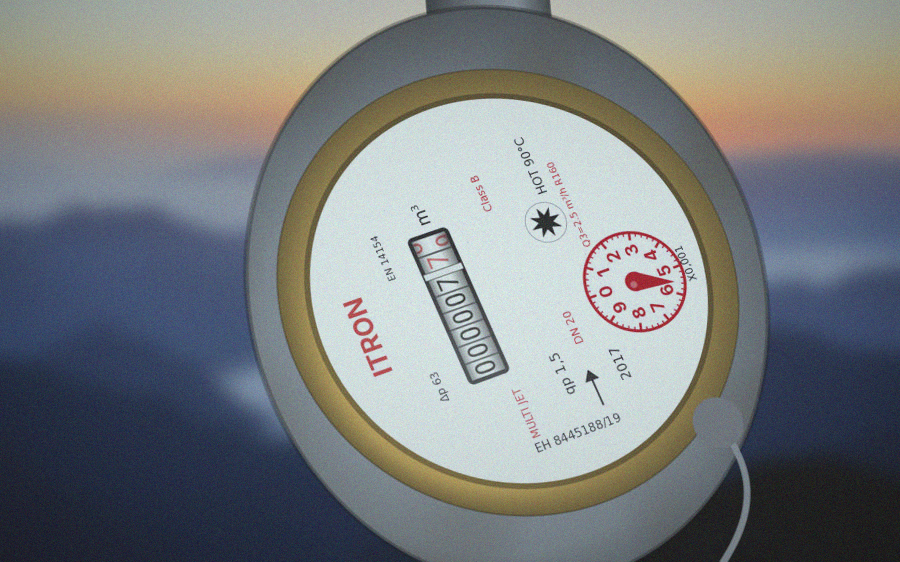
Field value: 7.785 m³
